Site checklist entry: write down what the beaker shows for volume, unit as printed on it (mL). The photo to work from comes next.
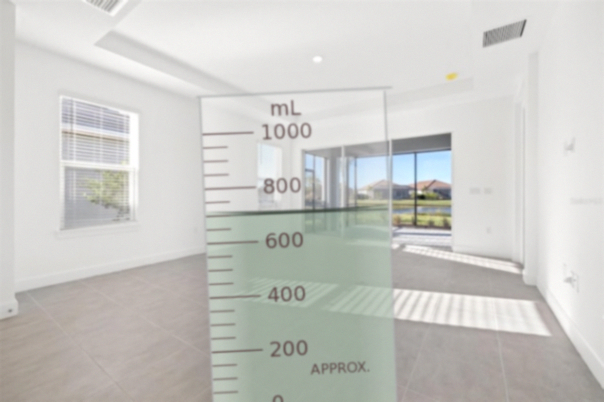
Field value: 700 mL
